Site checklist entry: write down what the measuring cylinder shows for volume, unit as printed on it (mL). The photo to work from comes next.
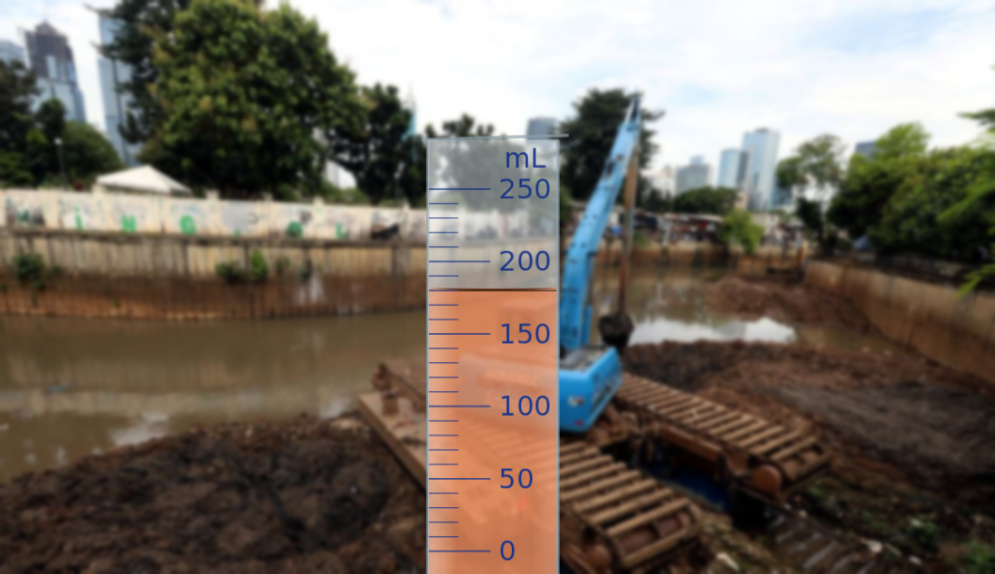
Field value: 180 mL
